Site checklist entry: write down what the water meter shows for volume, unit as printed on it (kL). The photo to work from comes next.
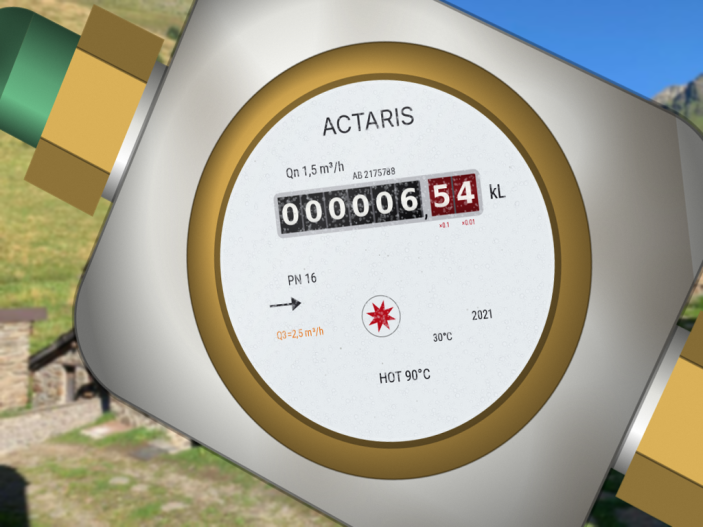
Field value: 6.54 kL
